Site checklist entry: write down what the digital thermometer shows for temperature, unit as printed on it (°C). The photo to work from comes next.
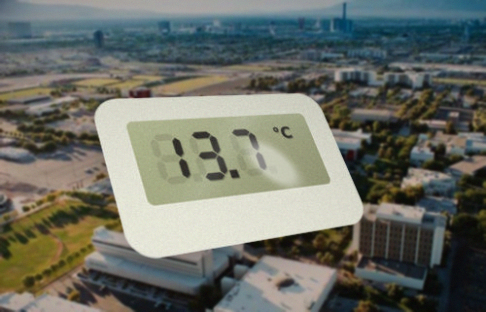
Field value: 13.7 °C
